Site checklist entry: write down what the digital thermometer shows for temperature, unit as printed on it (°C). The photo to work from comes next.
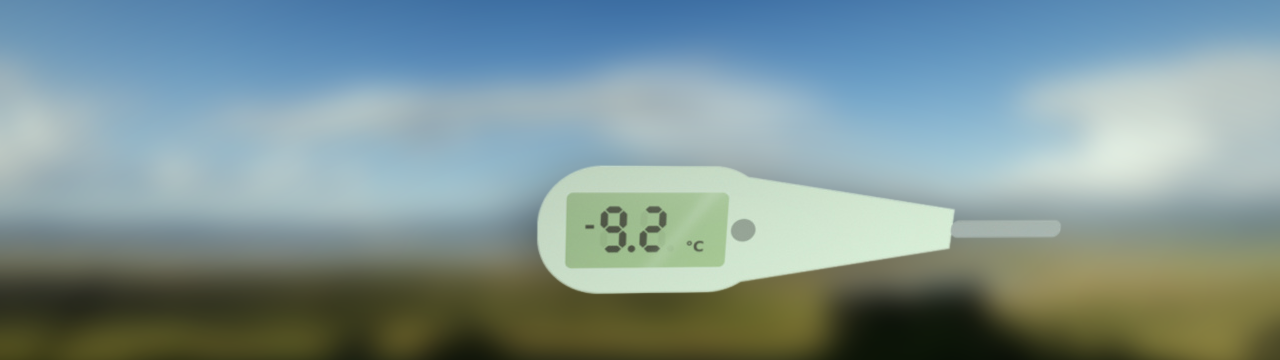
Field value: -9.2 °C
